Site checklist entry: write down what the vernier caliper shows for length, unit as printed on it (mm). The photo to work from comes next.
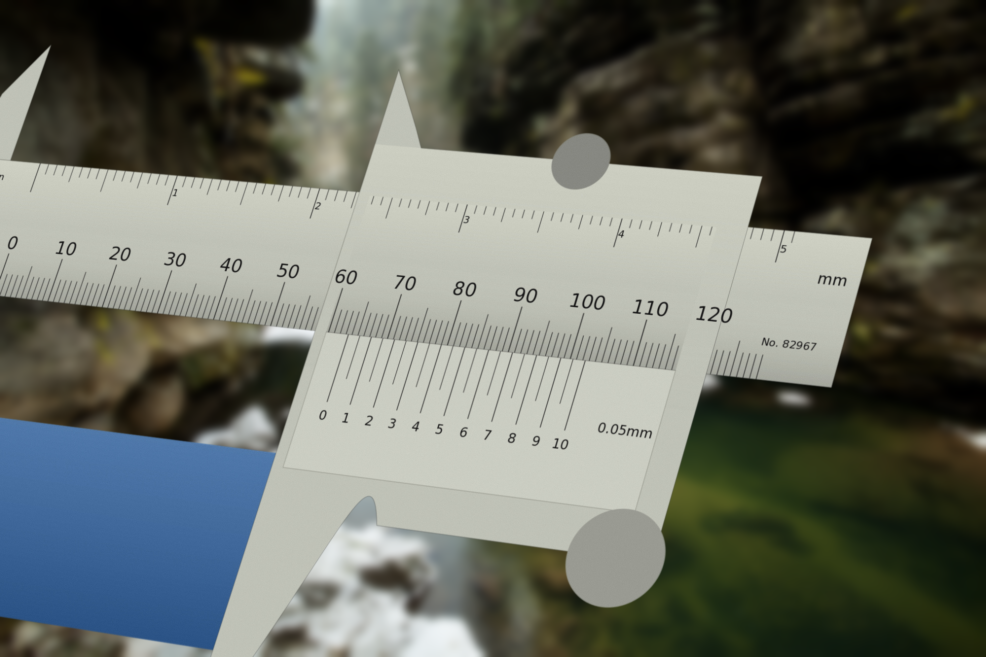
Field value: 63.4 mm
